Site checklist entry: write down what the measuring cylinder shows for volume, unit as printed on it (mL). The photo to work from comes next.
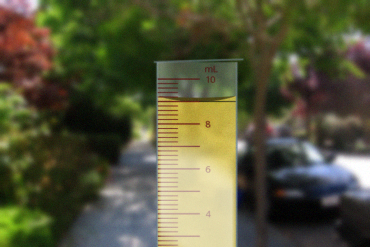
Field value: 9 mL
